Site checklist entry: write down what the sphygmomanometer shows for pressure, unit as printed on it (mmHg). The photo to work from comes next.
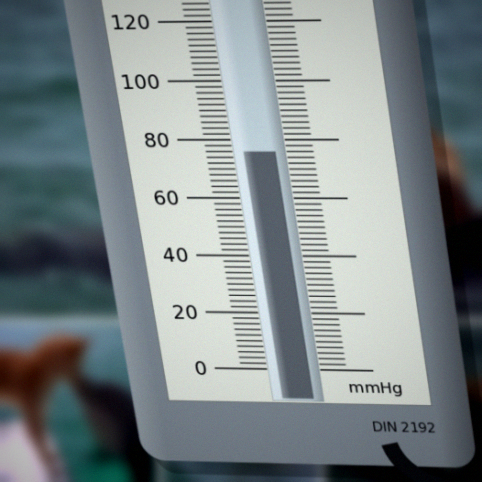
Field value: 76 mmHg
